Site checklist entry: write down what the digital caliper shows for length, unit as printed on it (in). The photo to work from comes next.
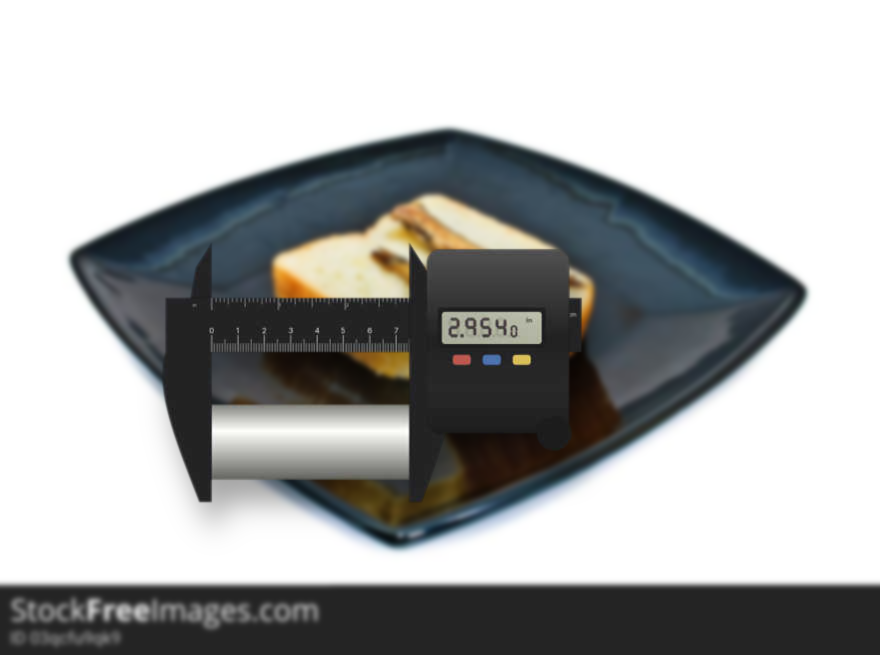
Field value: 2.9540 in
